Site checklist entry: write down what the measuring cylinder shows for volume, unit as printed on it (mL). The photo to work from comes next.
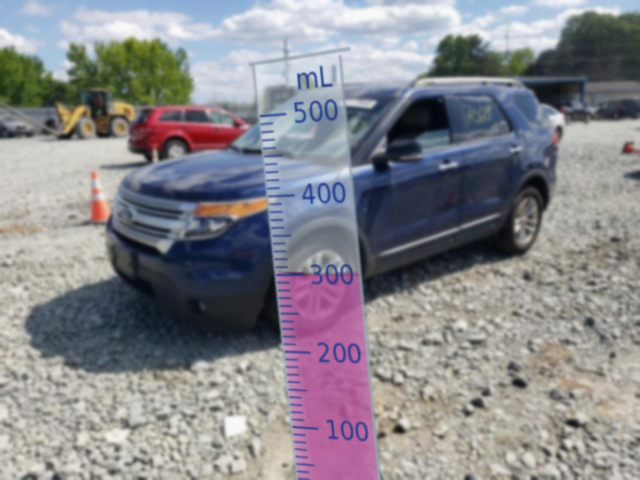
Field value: 300 mL
